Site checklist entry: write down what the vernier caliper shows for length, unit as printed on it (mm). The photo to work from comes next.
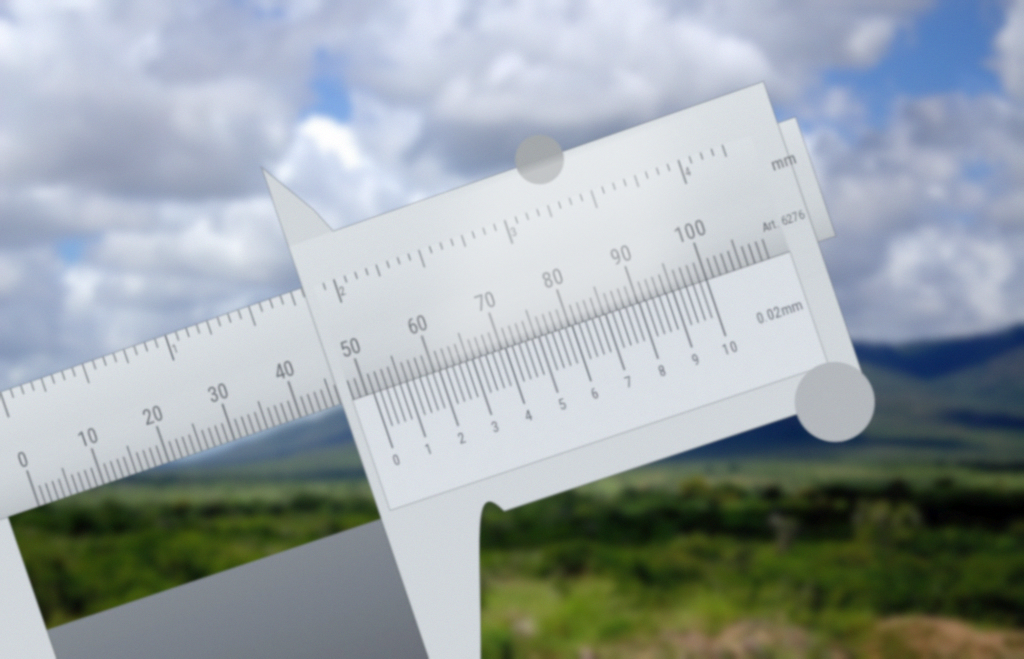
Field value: 51.0 mm
